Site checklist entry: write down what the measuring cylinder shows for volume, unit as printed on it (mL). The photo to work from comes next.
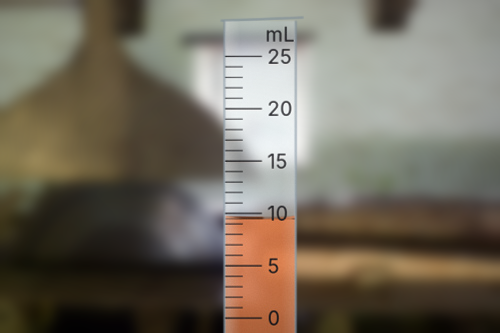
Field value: 9.5 mL
